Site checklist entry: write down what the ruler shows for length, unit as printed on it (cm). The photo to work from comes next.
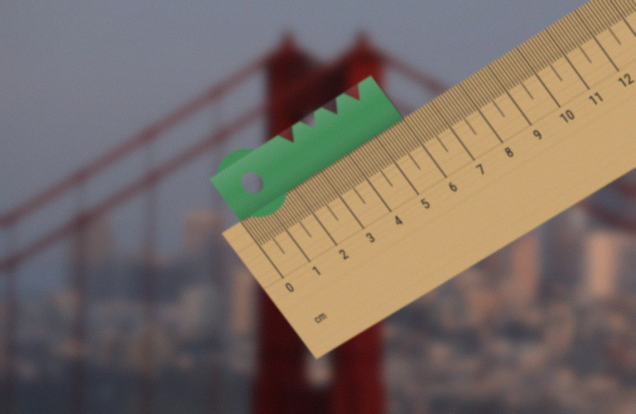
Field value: 6 cm
